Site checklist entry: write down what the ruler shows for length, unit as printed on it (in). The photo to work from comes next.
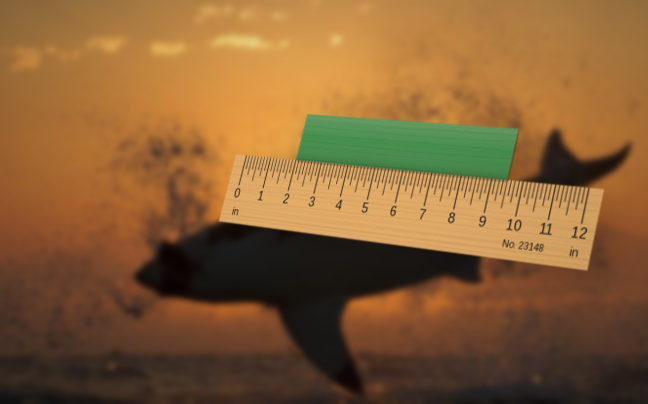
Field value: 7.5 in
